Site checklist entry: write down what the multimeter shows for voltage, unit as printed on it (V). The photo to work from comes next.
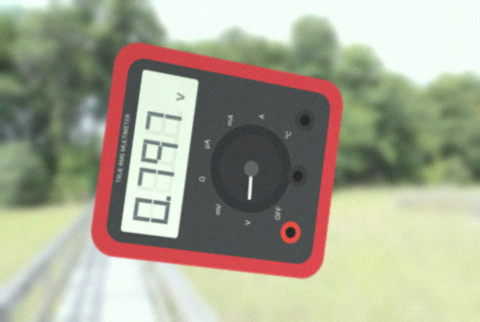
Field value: 0.797 V
